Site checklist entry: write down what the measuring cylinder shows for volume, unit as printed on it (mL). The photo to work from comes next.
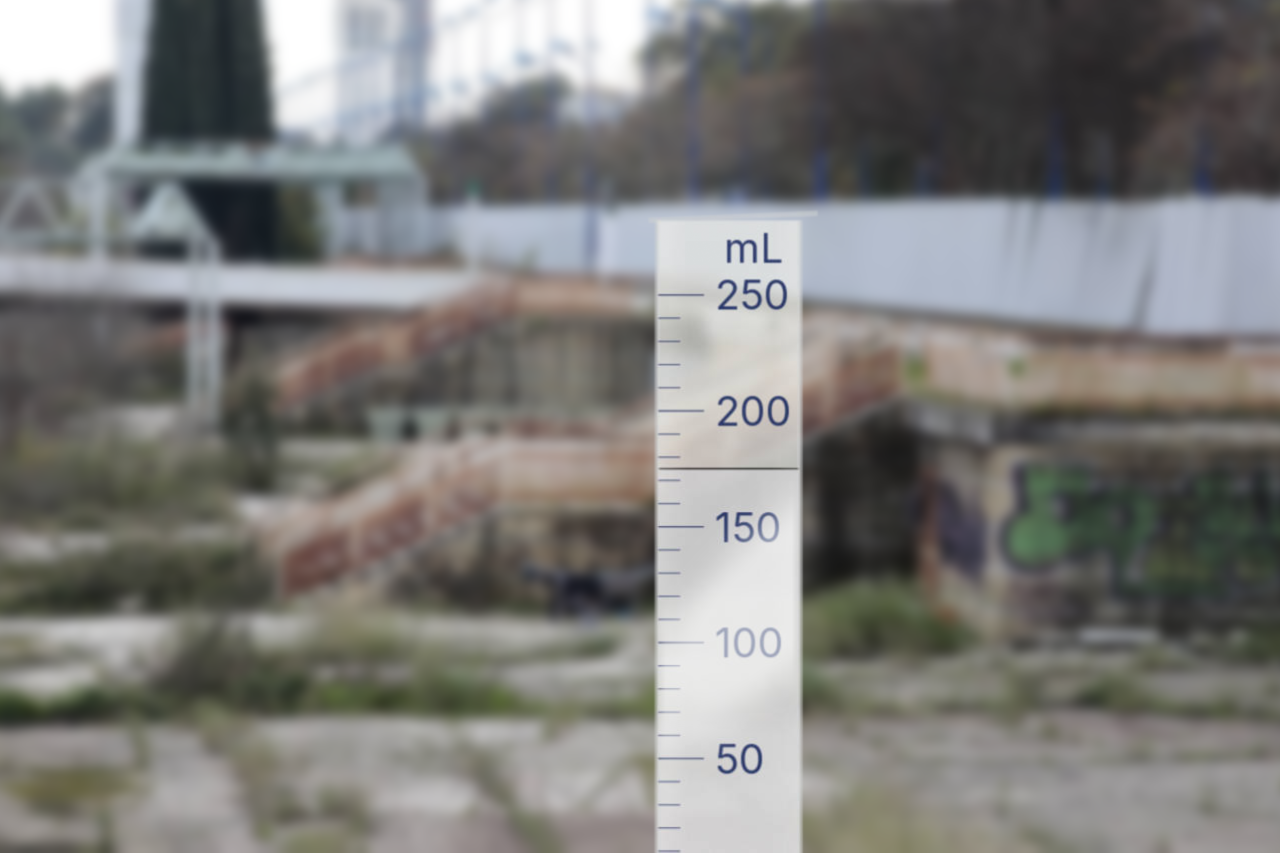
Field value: 175 mL
